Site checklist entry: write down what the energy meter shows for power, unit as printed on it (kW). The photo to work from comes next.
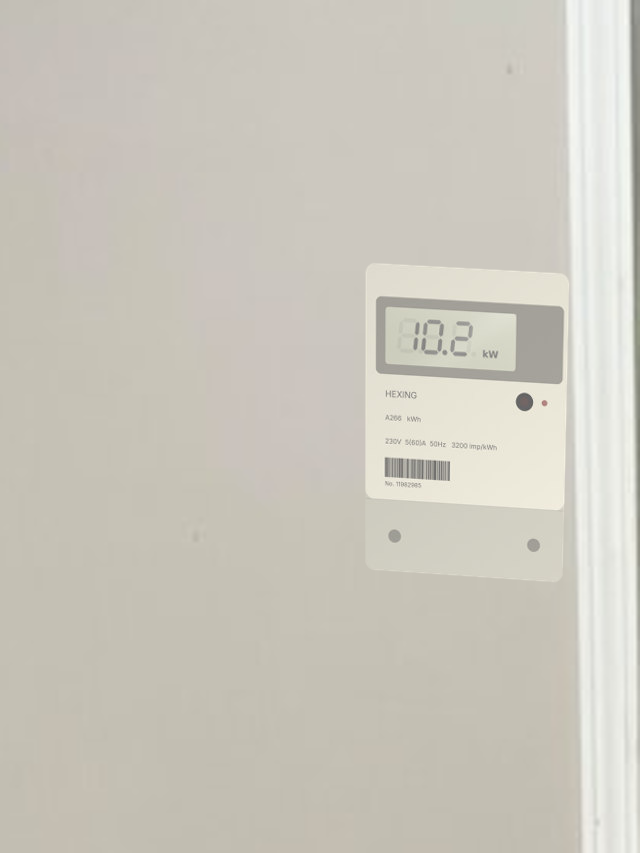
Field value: 10.2 kW
